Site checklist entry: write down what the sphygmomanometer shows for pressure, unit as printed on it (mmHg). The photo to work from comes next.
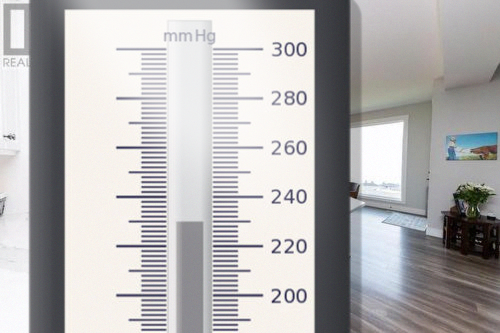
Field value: 230 mmHg
